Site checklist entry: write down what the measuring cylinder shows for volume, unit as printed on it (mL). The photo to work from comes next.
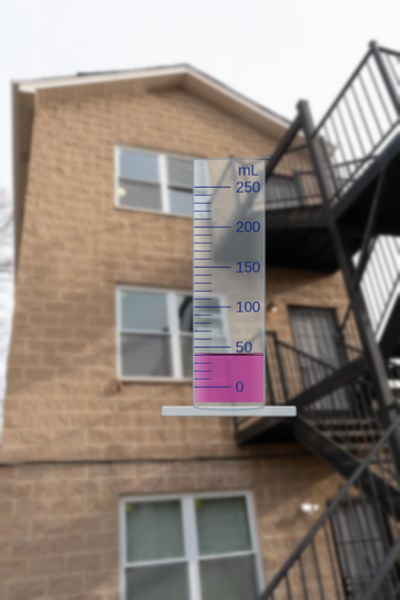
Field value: 40 mL
